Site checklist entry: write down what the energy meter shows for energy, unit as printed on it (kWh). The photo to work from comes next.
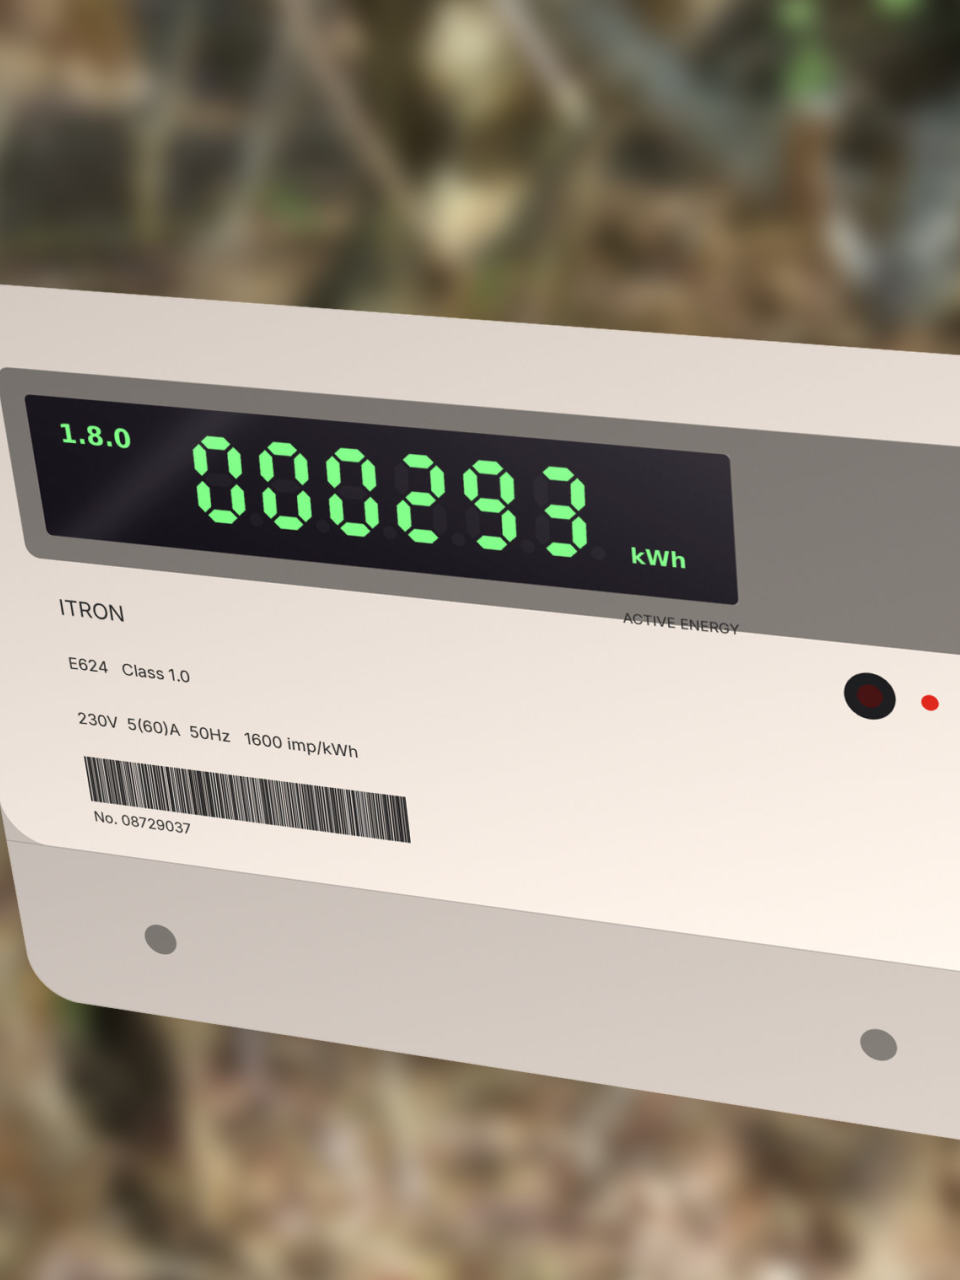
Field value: 293 kWh
